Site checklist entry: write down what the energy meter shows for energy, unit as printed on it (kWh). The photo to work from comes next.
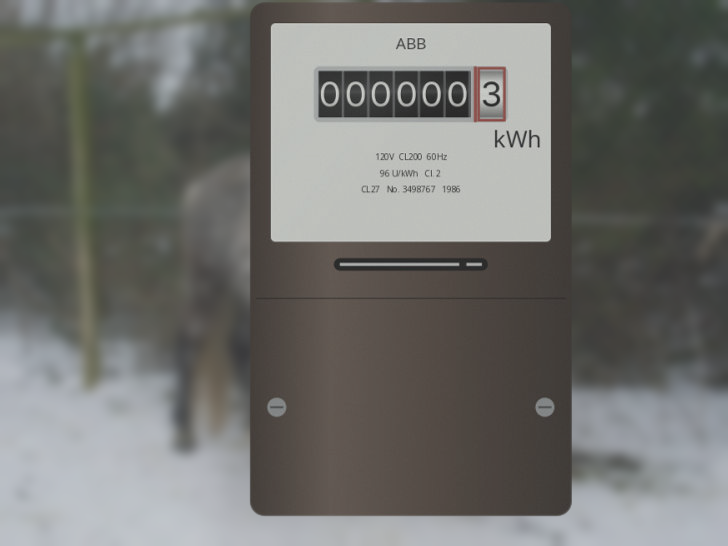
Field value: 0.3 kWh
